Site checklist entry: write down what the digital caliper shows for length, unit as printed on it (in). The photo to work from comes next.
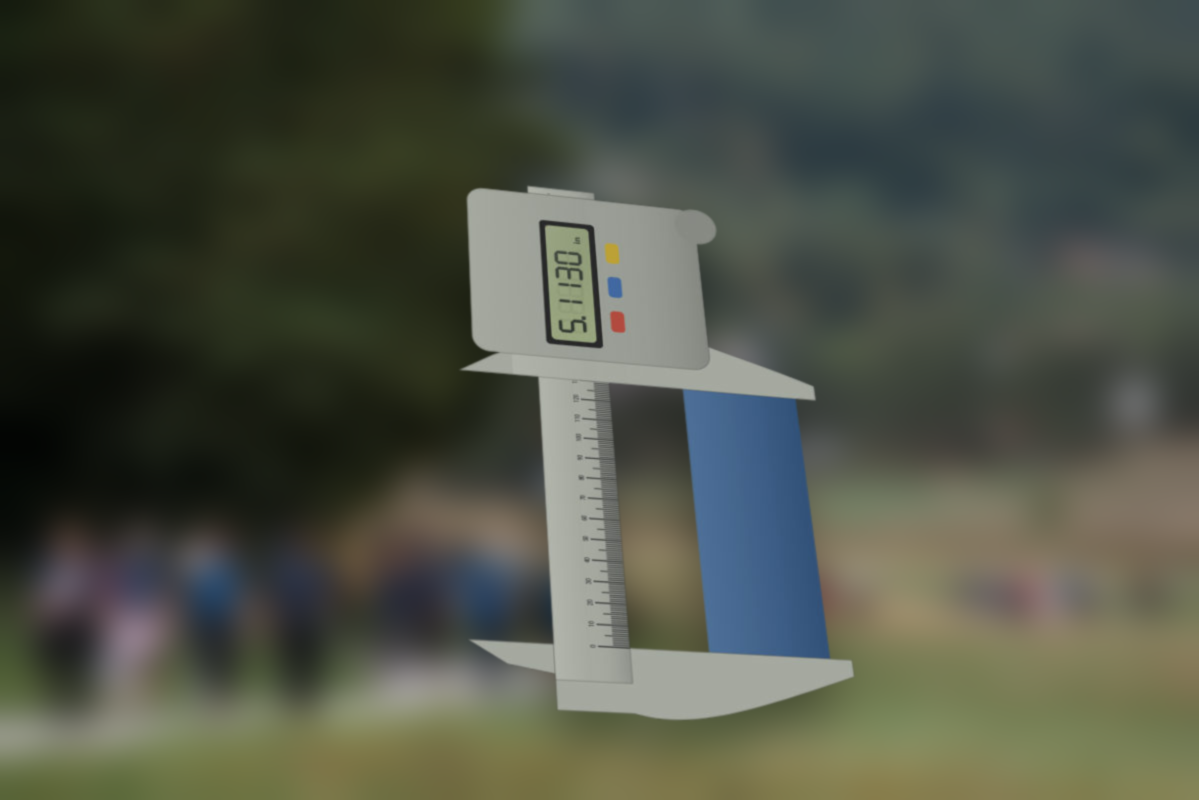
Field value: 5.1130 in
